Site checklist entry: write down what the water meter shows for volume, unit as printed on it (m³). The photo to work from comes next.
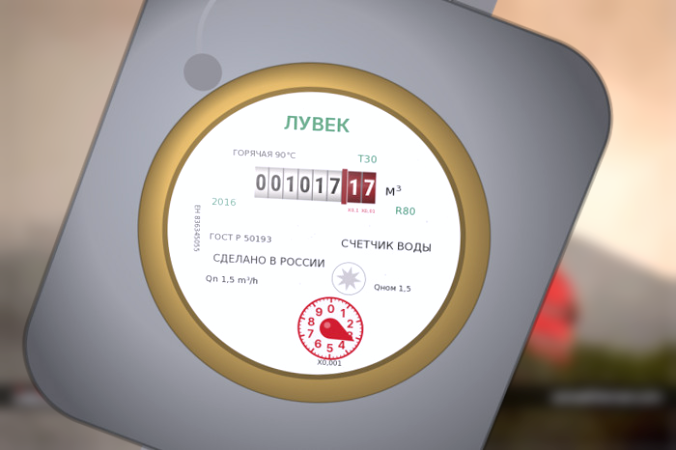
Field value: 1017.173 m³
